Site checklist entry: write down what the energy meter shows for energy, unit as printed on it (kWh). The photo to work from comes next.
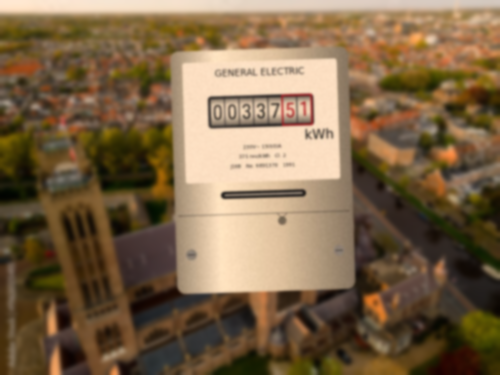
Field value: 337.51 kWh
